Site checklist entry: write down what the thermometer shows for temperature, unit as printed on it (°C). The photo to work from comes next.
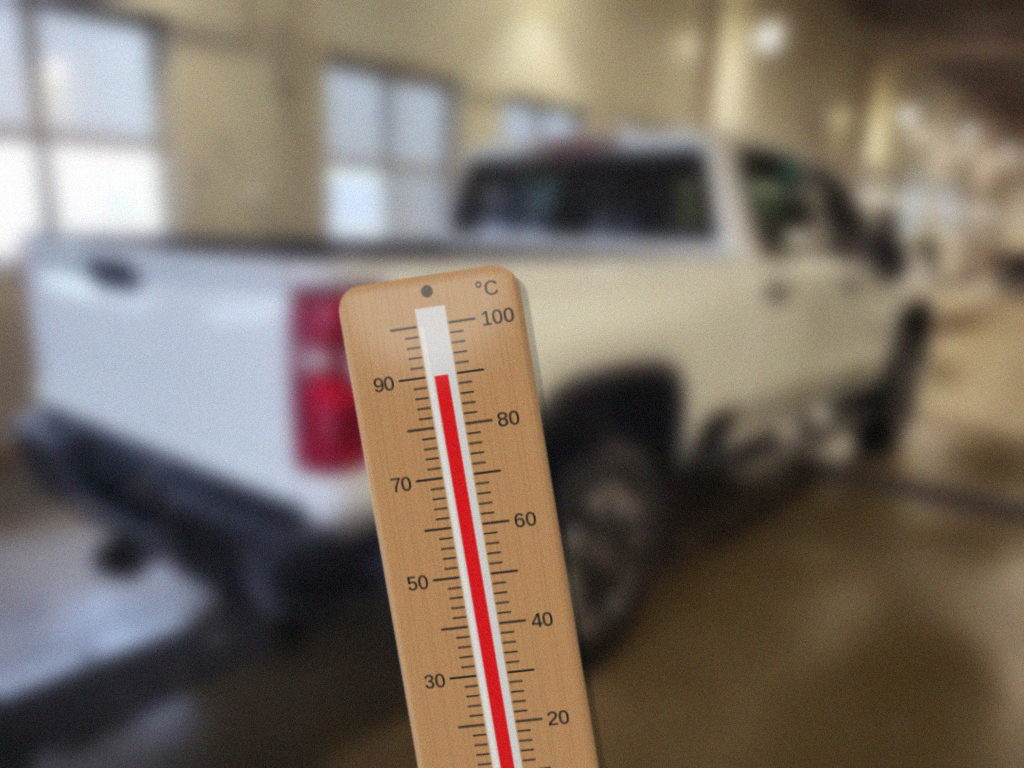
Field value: 90 °C
